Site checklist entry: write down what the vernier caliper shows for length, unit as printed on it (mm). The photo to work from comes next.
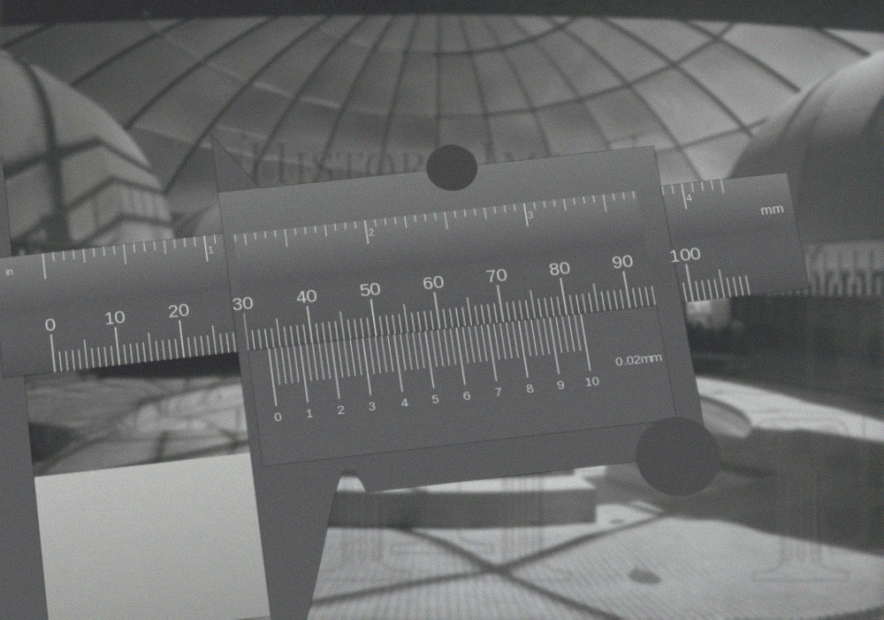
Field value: 33.2 mm
